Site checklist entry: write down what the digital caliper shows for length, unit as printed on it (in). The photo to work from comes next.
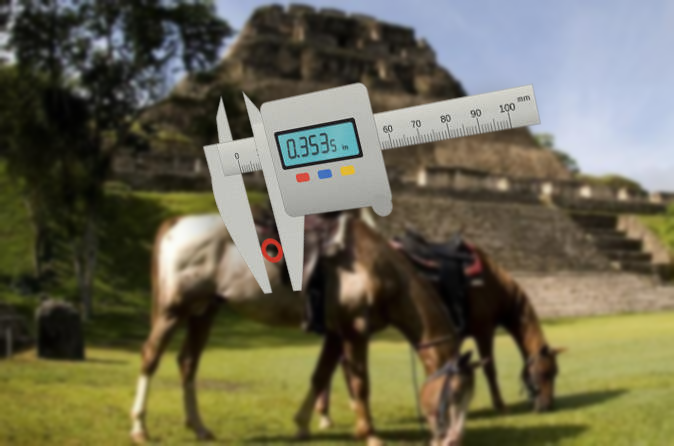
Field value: 0.3535 in
